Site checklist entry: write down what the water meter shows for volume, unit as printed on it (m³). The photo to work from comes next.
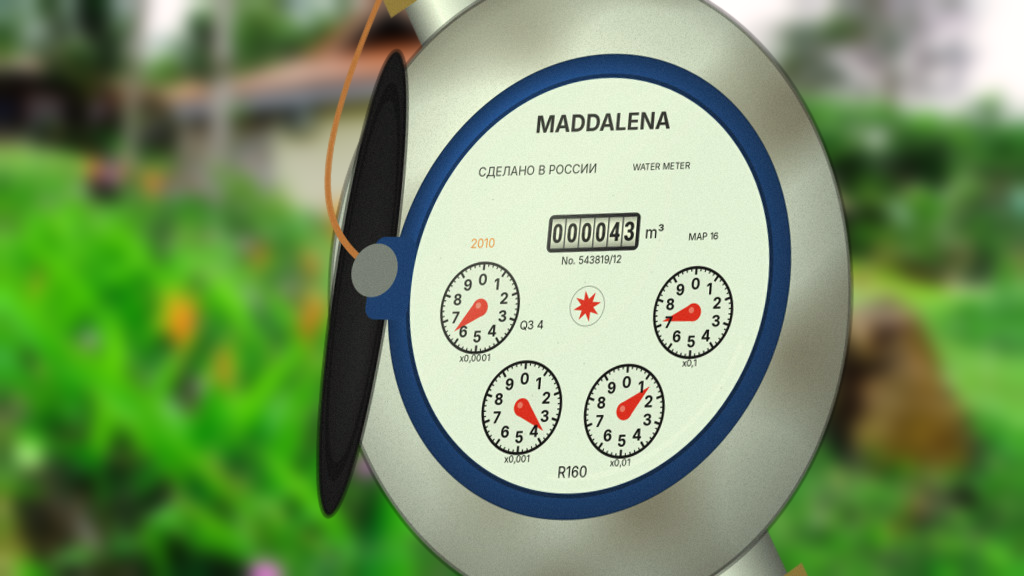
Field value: 43.7136 m³
